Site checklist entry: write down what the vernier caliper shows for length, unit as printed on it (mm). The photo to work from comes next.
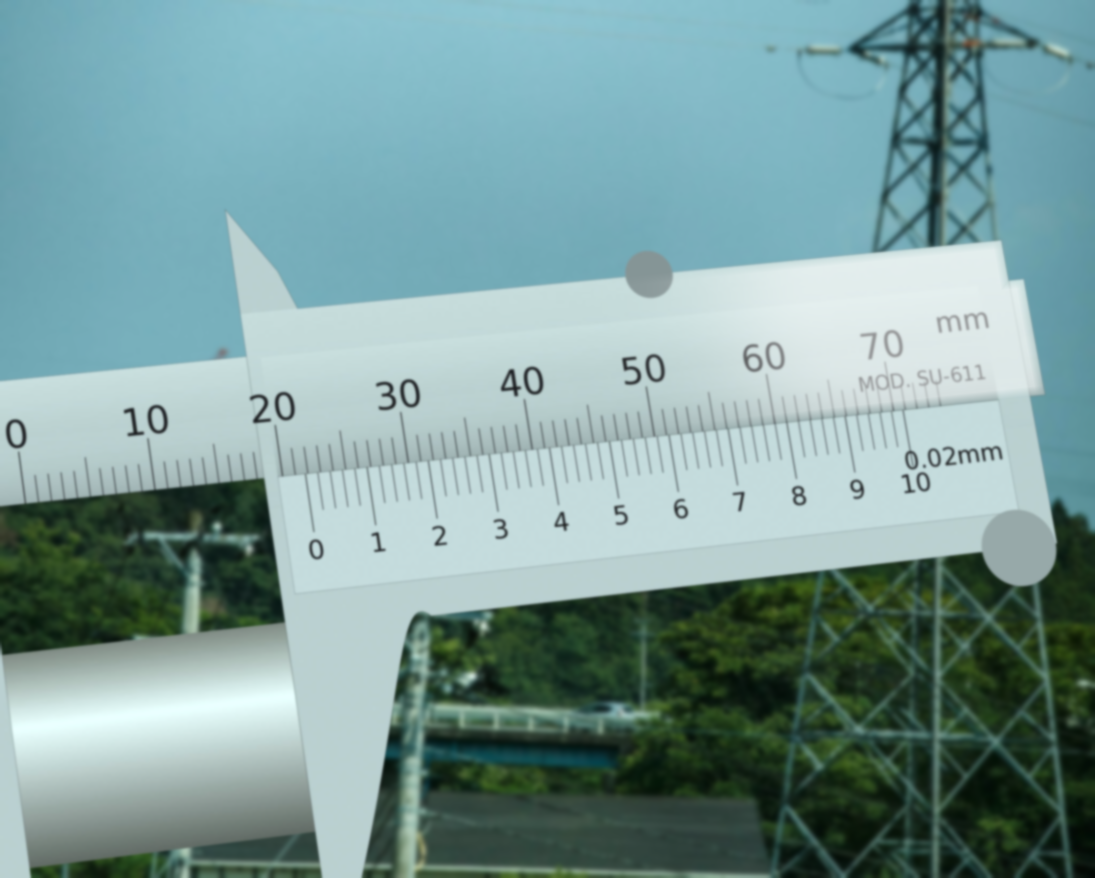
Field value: 21.8 mm
